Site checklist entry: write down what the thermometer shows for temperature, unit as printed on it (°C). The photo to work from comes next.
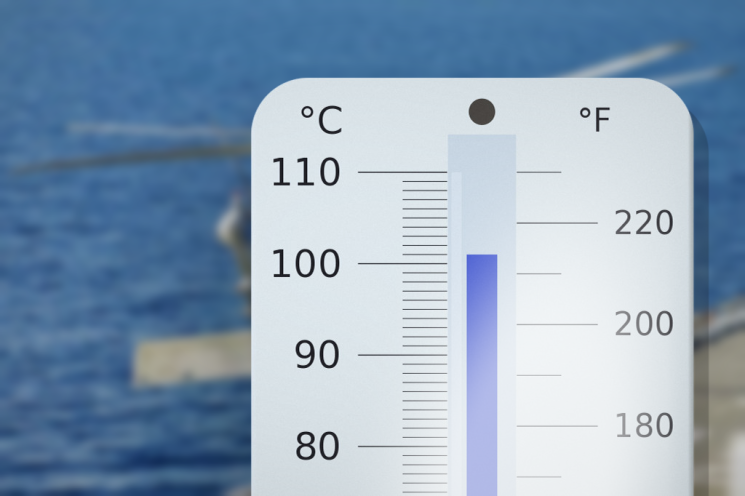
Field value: 101 °C
